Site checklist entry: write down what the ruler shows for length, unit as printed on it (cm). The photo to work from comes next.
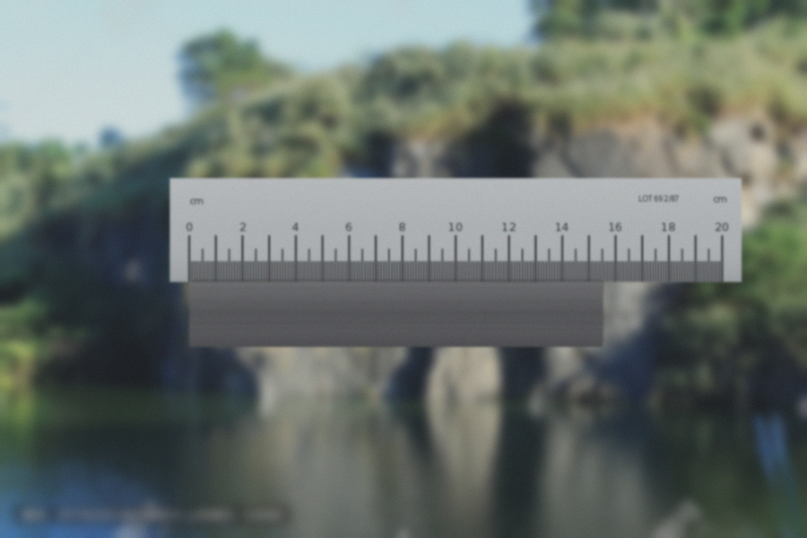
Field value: 15.5 cm
